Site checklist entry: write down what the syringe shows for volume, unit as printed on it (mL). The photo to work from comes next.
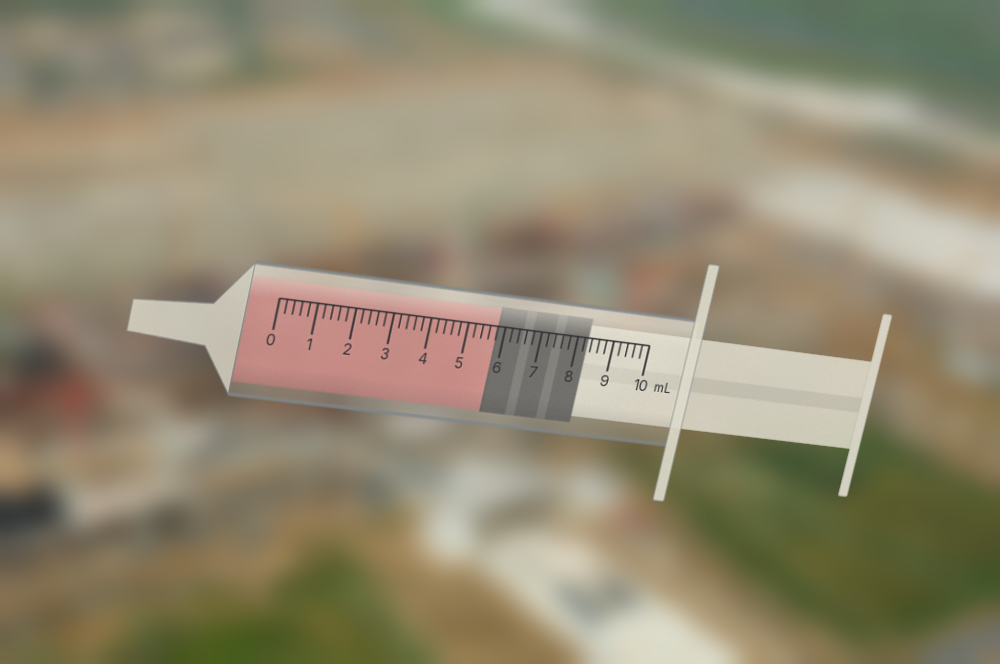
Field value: 5.8 mL
